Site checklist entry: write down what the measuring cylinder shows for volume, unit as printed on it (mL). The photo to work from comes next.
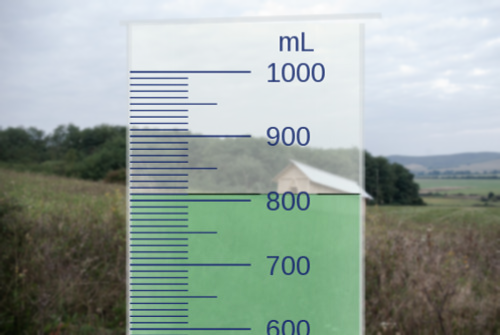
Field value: 810 mL
